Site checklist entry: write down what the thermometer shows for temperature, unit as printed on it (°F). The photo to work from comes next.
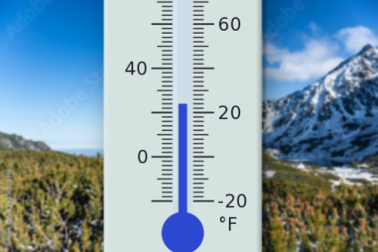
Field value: 24 °F
